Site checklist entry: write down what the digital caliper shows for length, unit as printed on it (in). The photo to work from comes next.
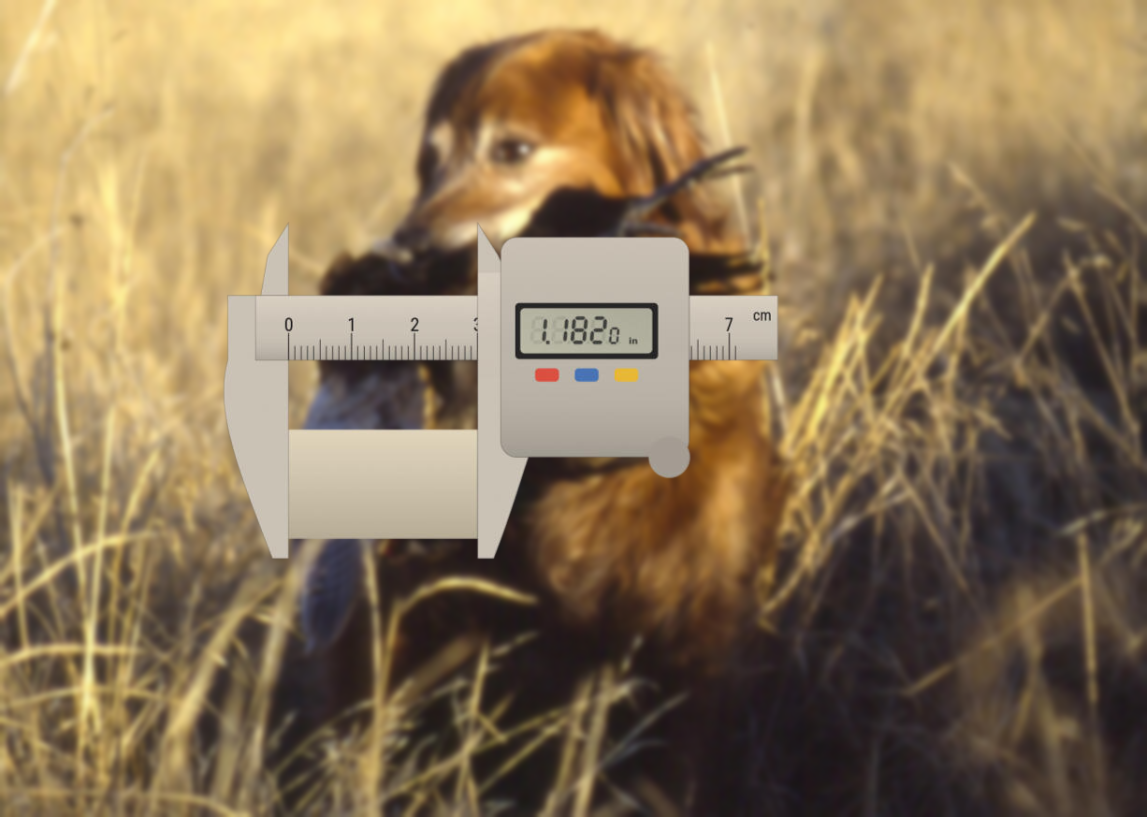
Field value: 1.1820 in
